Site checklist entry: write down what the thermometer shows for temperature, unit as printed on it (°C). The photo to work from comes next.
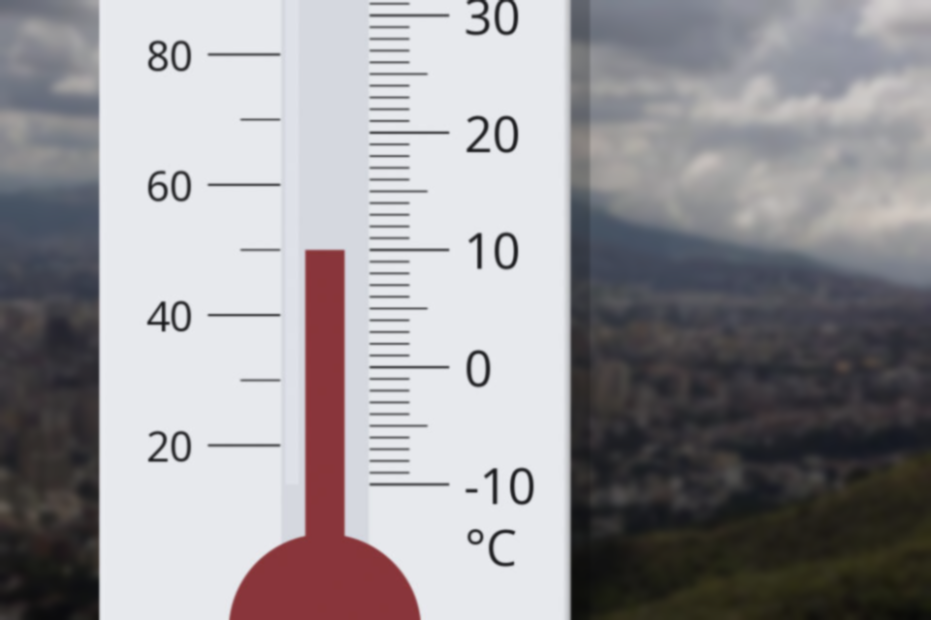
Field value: 10 °C
